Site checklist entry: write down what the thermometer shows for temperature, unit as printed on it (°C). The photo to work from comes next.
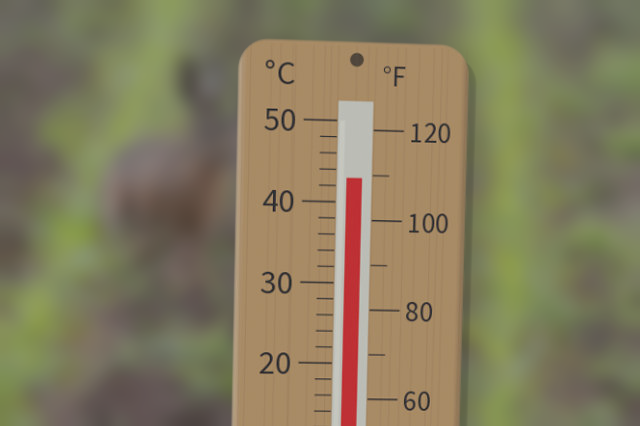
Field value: 43 °C
